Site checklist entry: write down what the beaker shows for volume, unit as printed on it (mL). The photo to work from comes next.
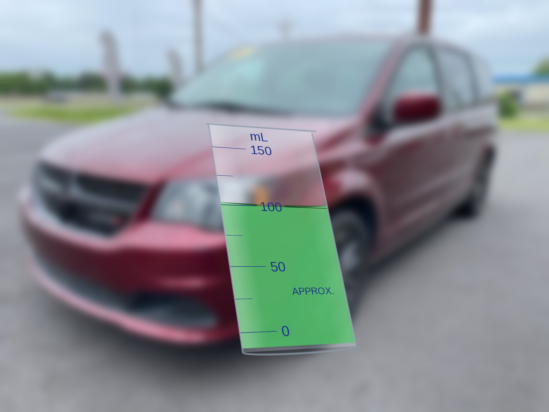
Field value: 100 mL
